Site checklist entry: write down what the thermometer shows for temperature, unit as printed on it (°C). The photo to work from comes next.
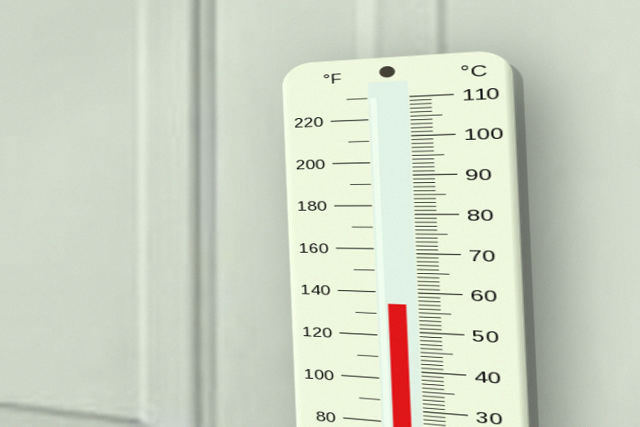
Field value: 57 °C
